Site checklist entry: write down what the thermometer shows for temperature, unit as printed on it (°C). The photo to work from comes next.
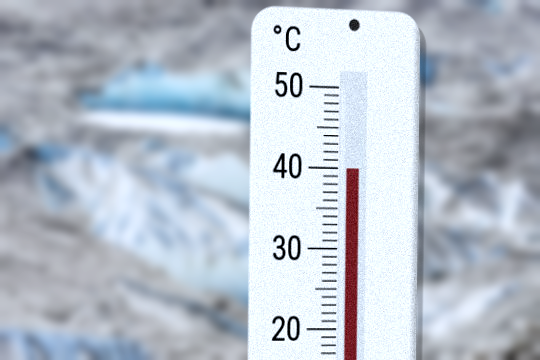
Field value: 40 °C
